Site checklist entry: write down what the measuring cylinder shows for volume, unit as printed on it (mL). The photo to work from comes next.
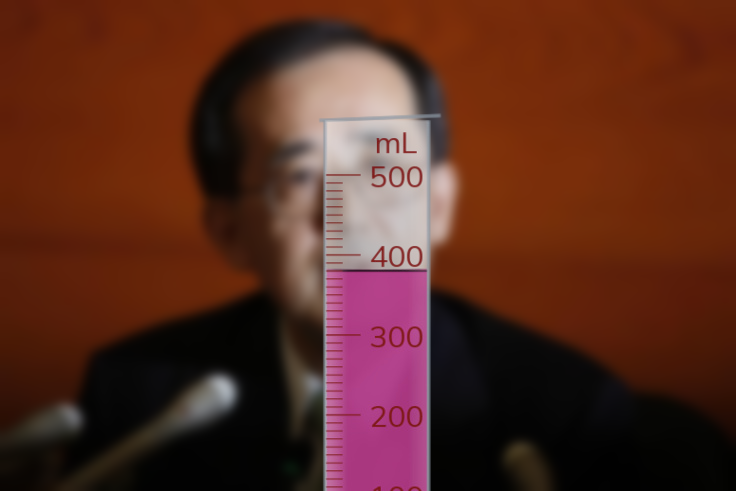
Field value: 380 mL
